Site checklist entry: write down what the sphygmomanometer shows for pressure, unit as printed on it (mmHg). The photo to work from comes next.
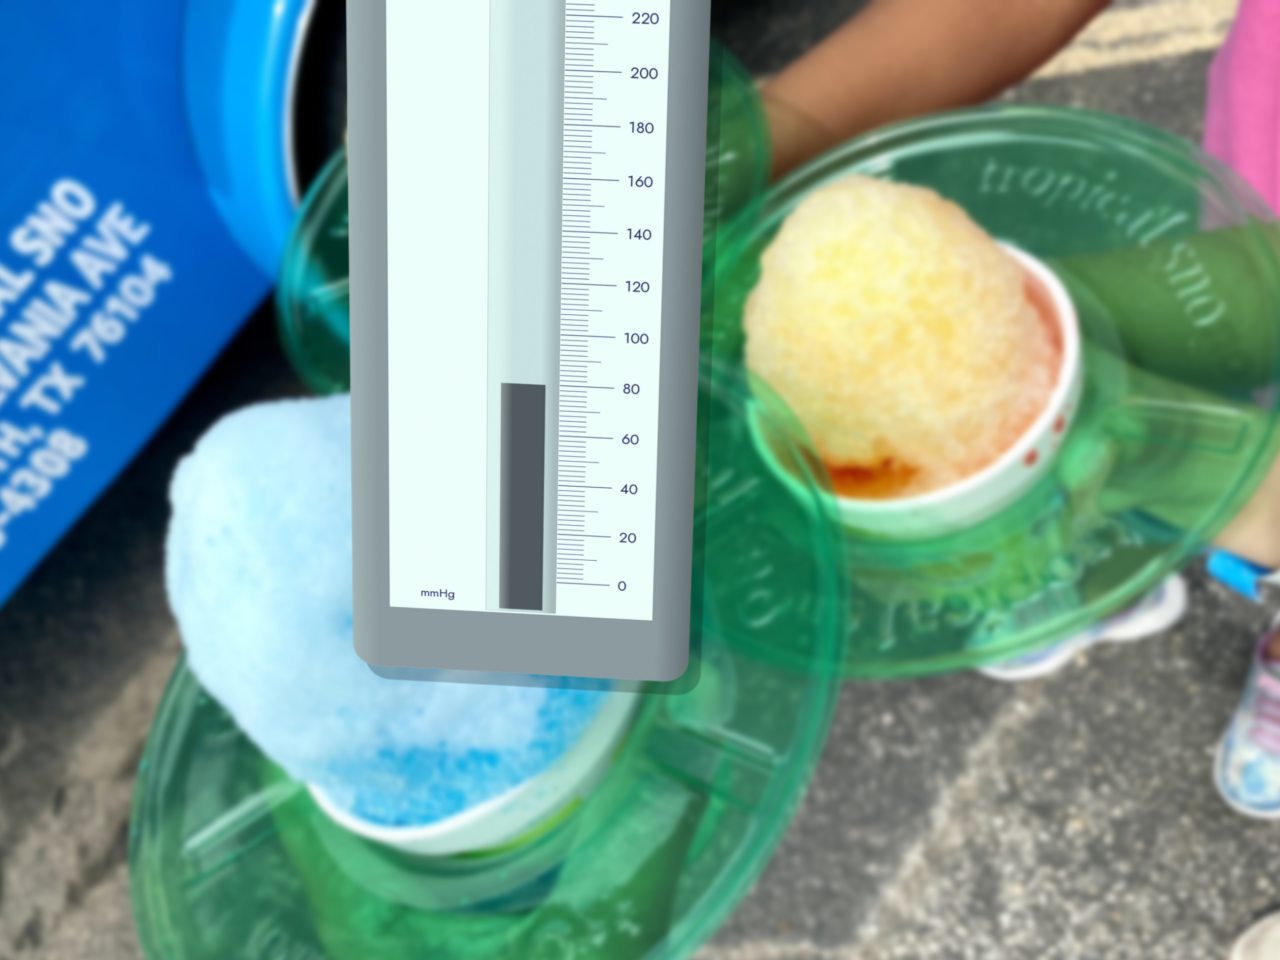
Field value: 80 mmHg
